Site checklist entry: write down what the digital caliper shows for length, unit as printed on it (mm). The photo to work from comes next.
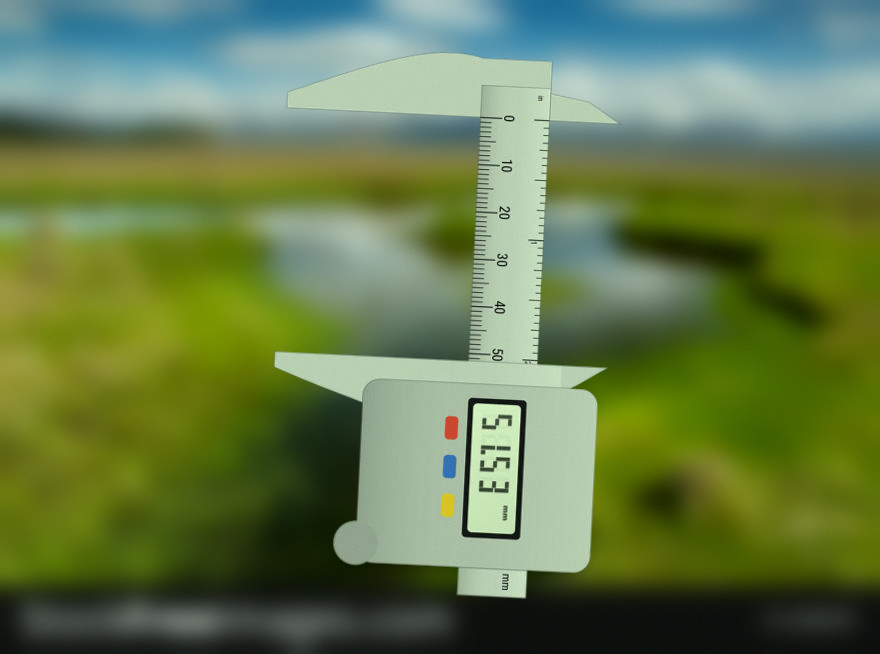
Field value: 51.53 mm
